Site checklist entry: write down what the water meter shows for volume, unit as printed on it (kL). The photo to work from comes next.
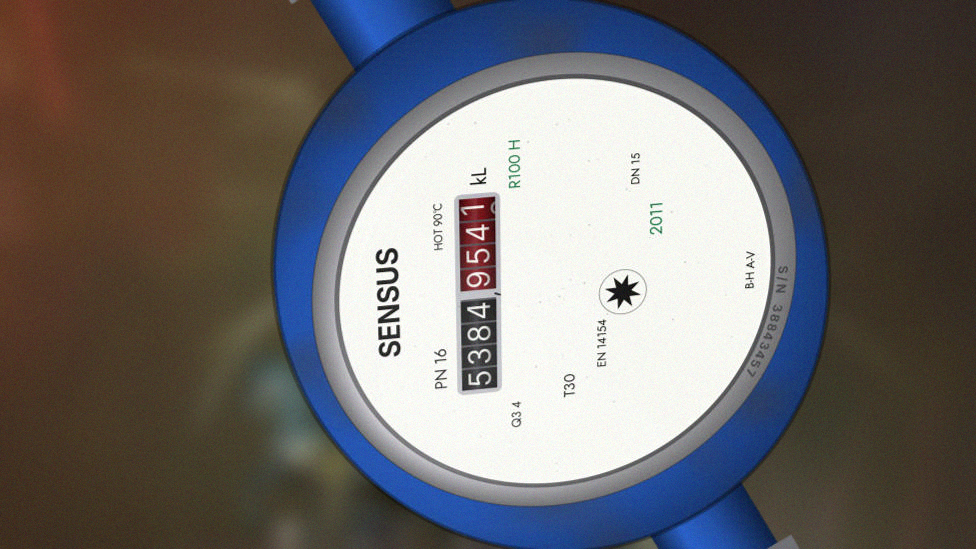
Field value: 5384.9541 kL
